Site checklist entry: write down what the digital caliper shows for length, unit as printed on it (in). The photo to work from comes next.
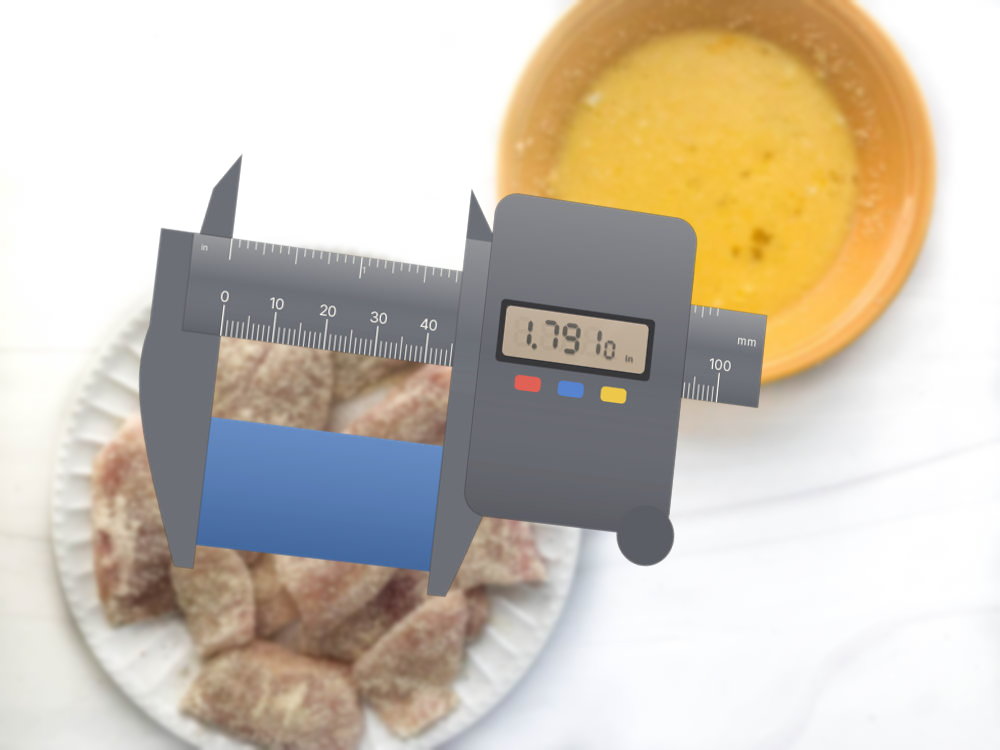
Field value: 1.7910 in
